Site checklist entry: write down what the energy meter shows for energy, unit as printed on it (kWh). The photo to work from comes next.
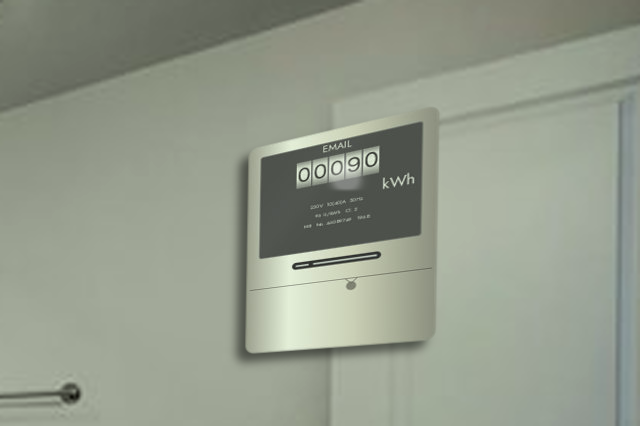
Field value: 90 kWh
